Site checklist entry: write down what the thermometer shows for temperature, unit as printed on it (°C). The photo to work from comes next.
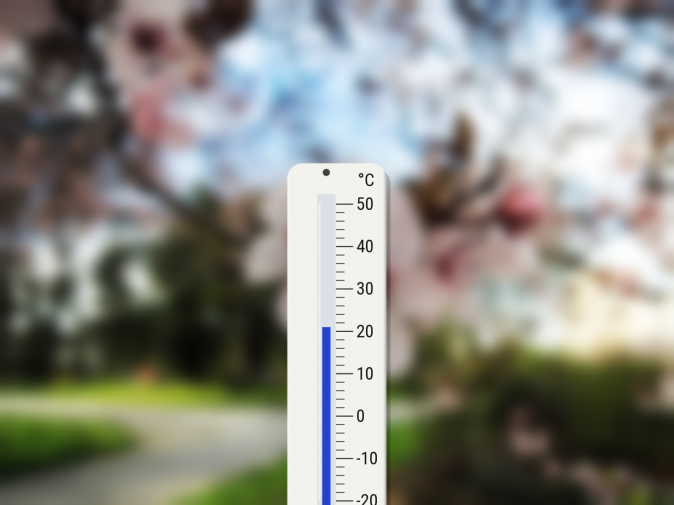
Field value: 21 °C
